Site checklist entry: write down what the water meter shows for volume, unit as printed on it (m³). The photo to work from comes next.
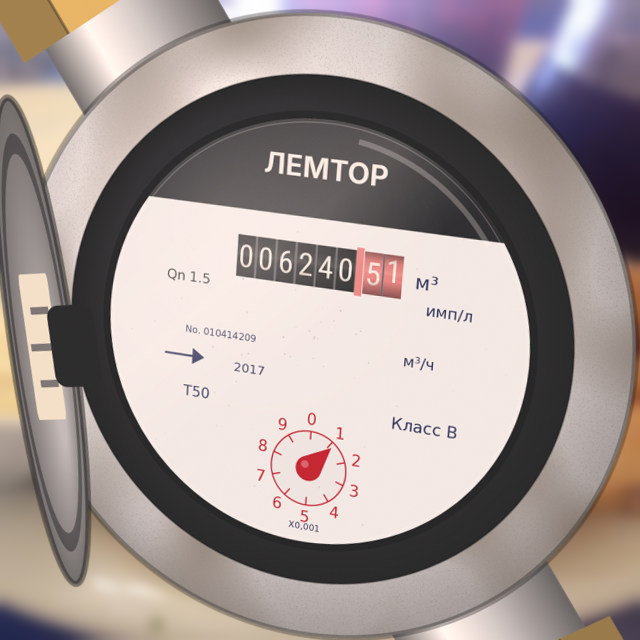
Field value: 6240.511 m³
